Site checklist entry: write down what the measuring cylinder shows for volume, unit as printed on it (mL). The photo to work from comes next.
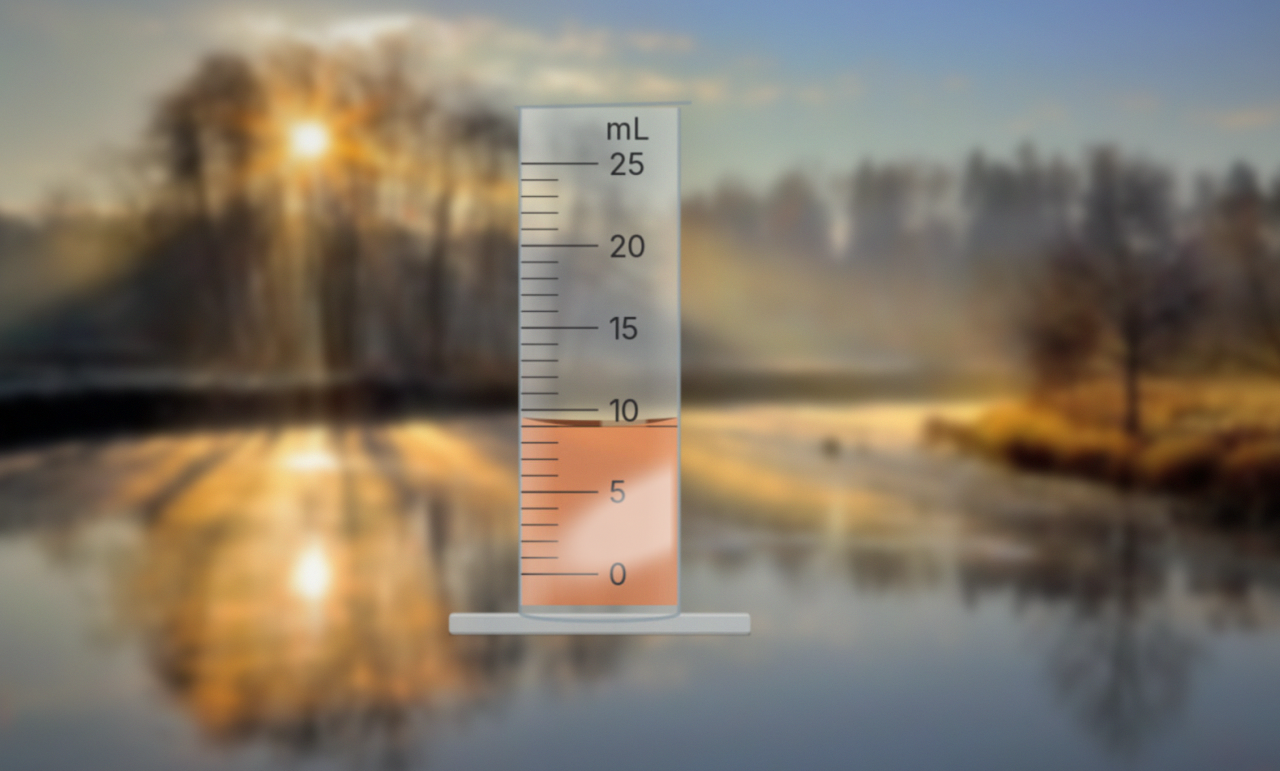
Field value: 9 mL
